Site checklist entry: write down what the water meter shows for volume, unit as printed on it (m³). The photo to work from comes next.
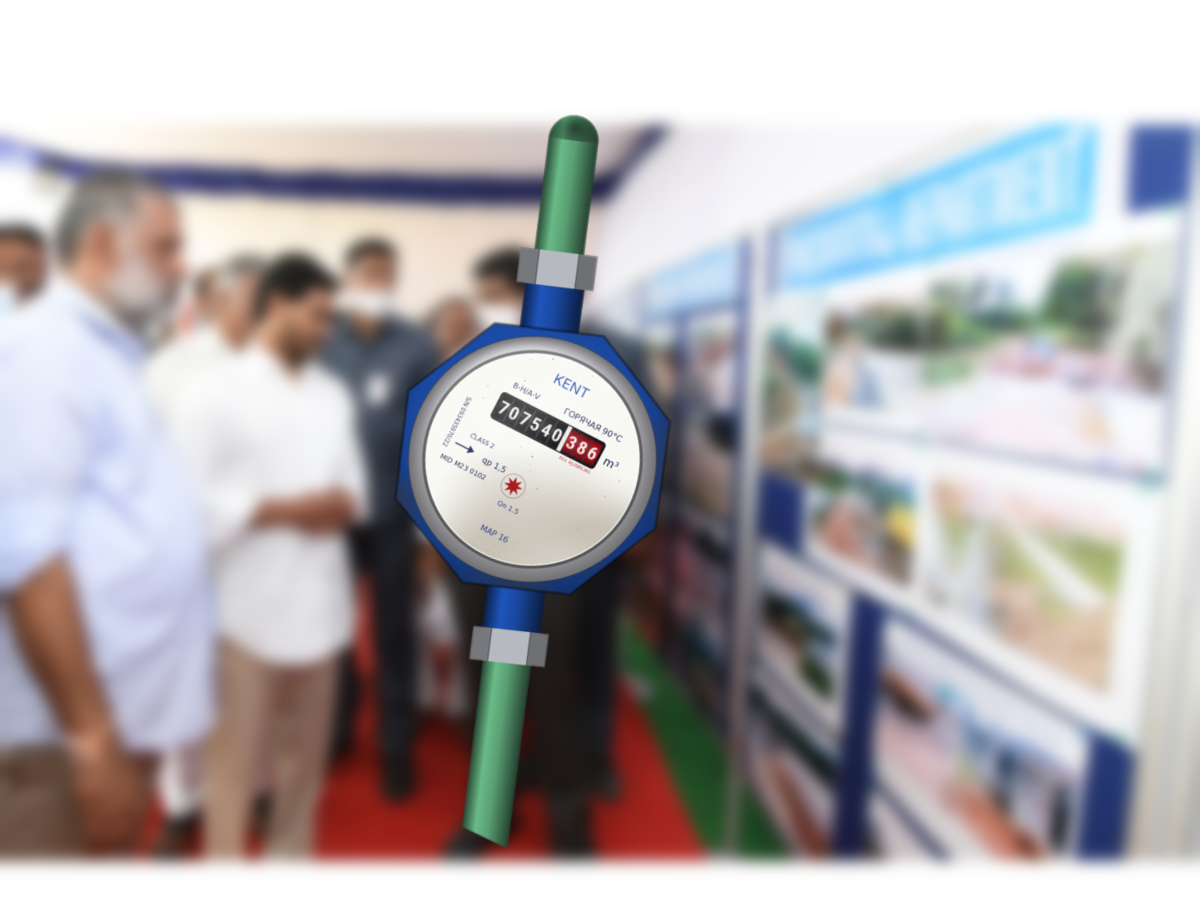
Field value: 707540.386 m³
